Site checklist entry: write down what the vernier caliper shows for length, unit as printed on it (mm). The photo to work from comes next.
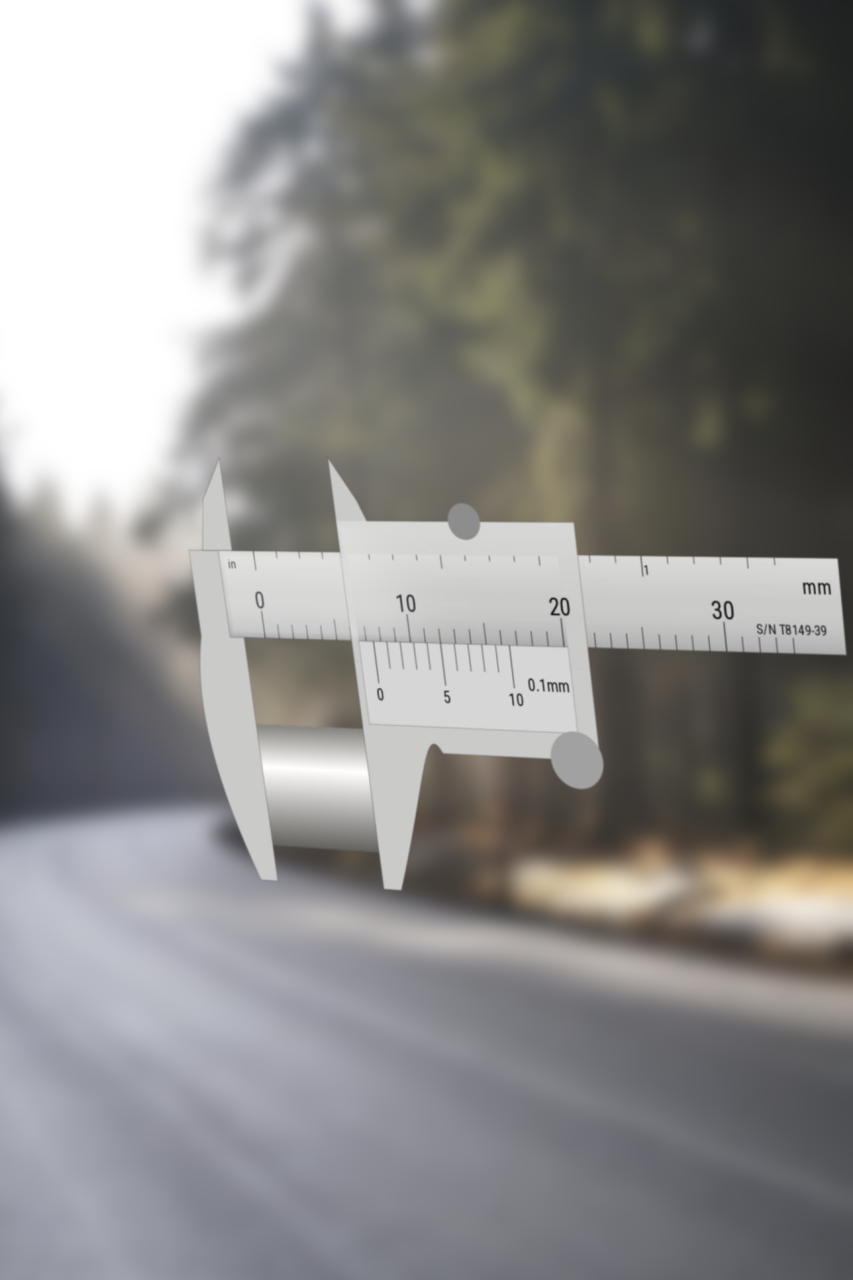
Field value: 7.5 mm
